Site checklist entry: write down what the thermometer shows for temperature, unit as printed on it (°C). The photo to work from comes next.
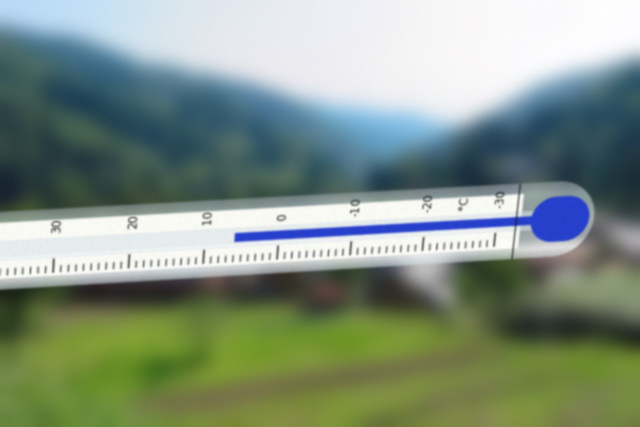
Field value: 6 °C
